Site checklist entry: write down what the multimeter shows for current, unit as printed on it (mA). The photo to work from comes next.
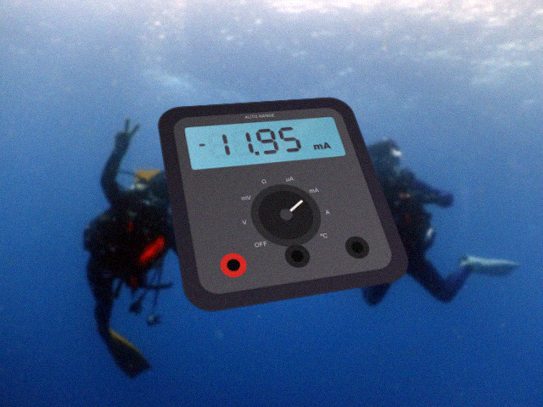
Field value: -11.95 mA
